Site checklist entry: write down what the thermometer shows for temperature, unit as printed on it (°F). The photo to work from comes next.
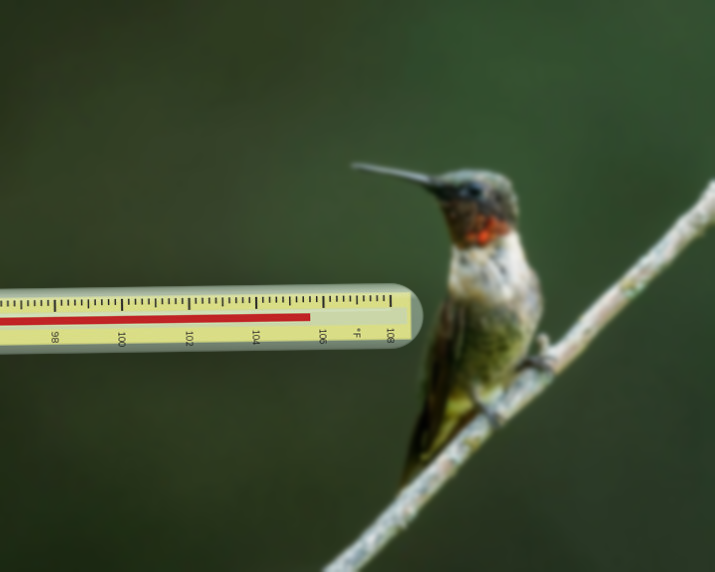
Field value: 105.6 °F
